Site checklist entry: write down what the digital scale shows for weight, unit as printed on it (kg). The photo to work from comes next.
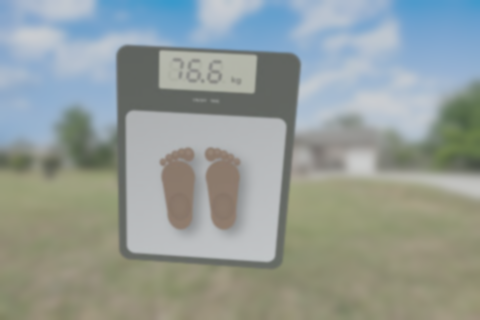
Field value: 76.6 kg
